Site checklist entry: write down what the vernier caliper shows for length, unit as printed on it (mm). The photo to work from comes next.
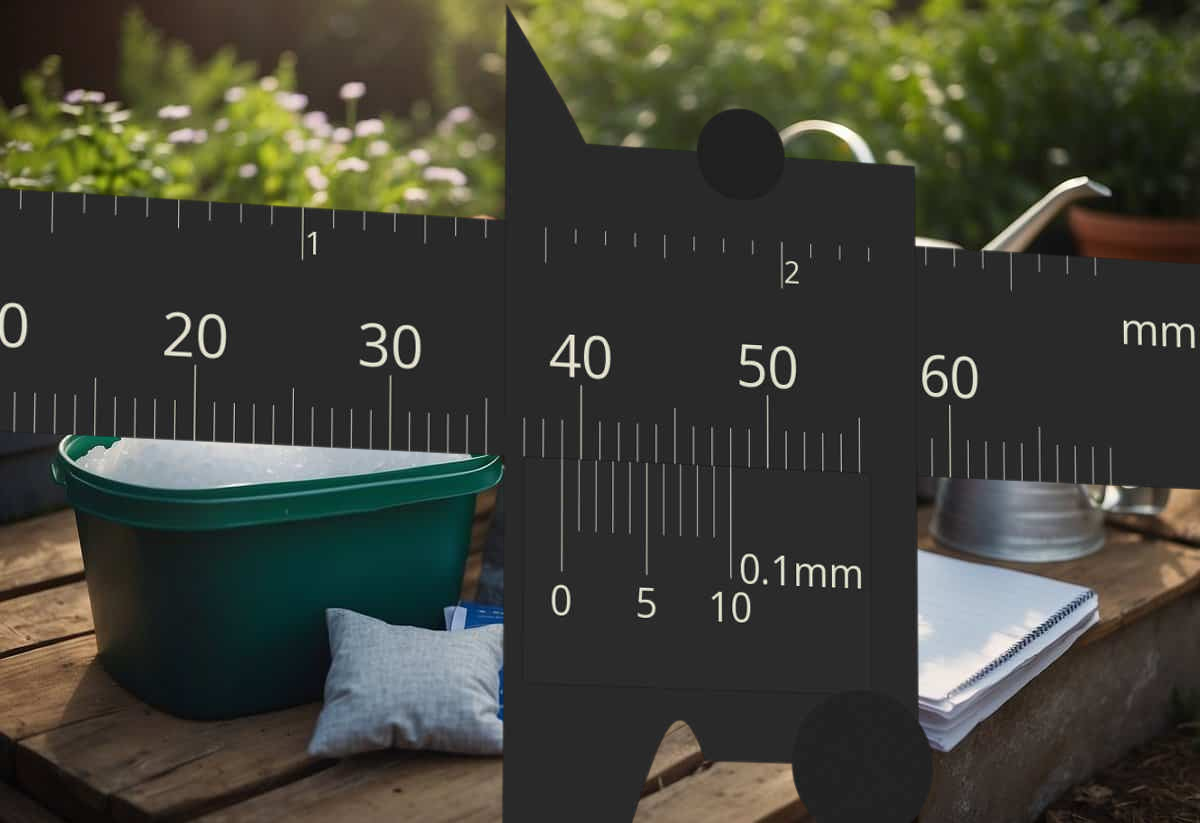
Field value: 39.0 mm
